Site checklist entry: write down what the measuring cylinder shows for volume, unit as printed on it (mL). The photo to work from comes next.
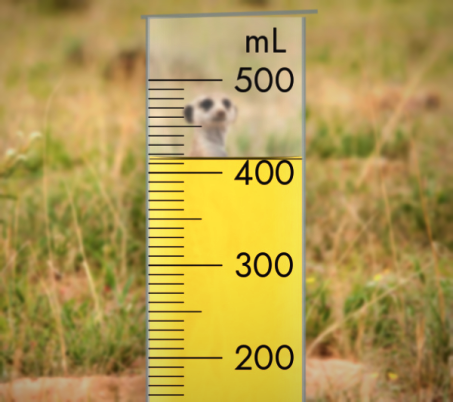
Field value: 415 mL
